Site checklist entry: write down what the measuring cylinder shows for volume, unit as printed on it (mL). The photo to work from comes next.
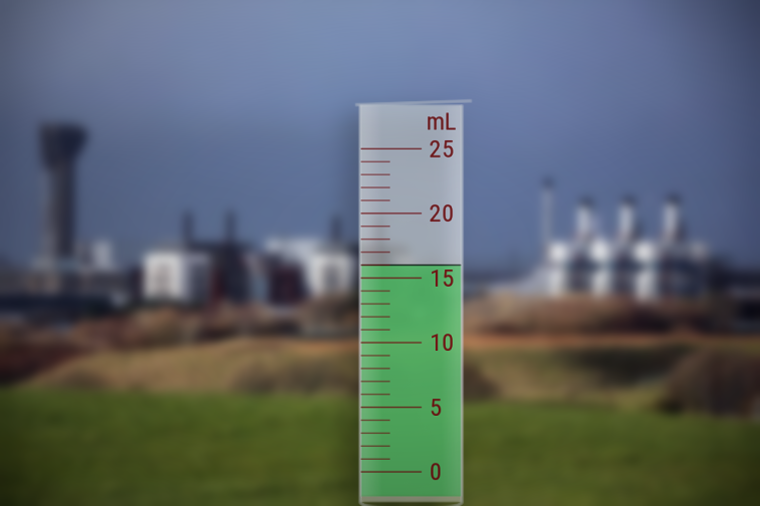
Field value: 16 mL
